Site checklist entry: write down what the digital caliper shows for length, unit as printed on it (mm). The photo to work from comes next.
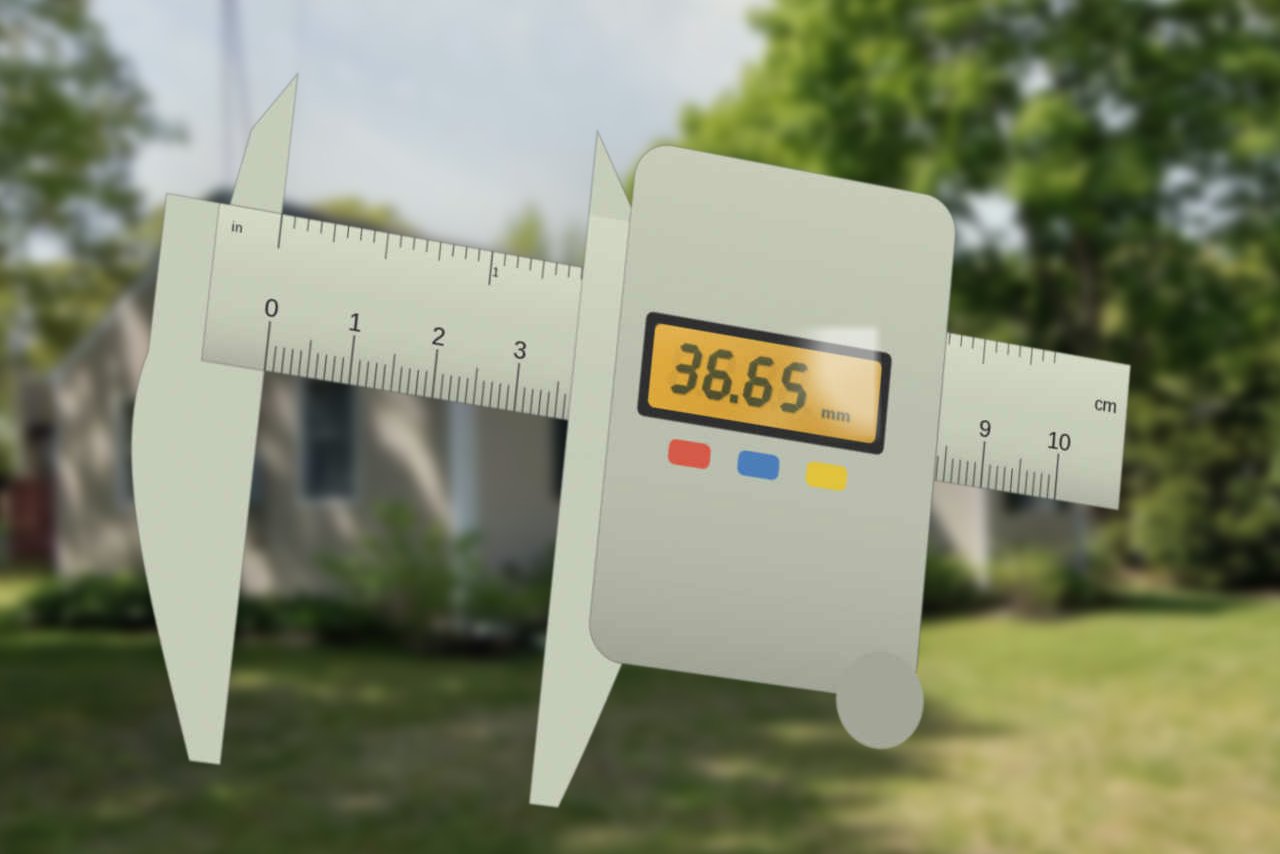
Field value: 36.65 mm
